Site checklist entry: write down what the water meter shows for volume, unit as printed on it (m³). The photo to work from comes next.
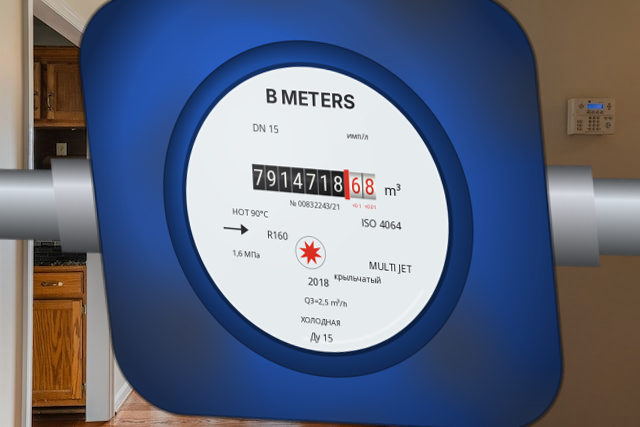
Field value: 7914718.68 m³
